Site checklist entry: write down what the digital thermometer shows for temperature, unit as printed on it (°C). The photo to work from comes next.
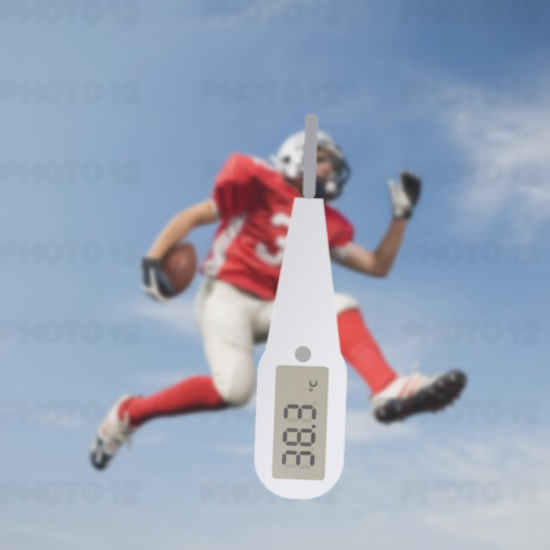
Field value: 38.3 °C
